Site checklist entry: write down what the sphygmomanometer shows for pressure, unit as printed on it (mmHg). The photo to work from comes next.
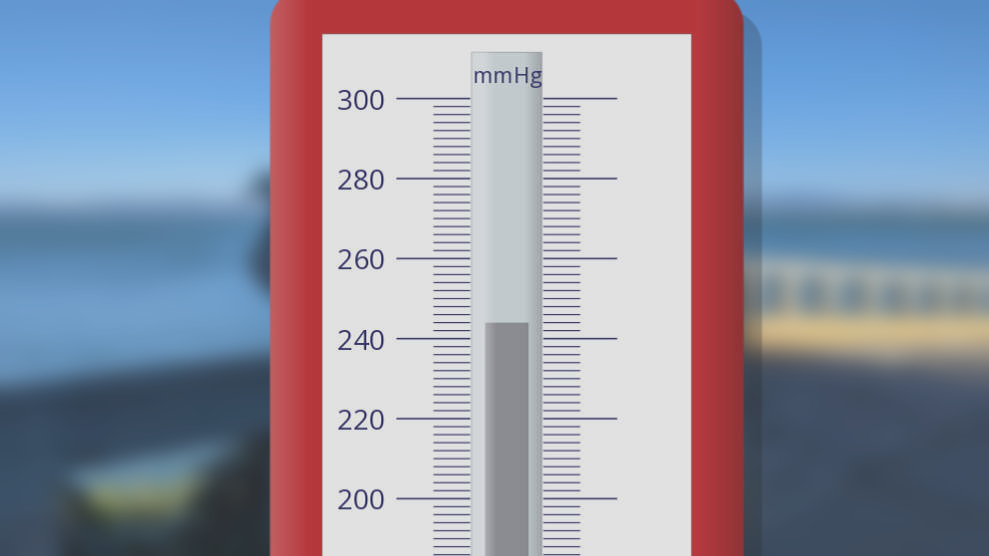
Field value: 244 mmHg
